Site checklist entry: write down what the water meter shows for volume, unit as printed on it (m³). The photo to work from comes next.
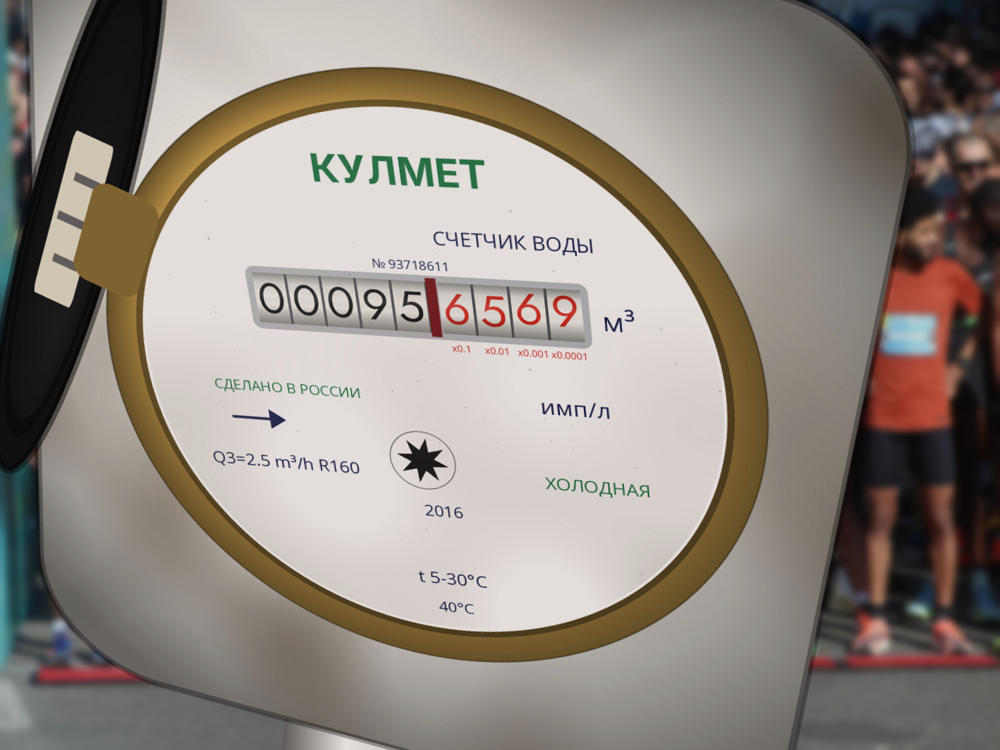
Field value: 95.6569 m³
